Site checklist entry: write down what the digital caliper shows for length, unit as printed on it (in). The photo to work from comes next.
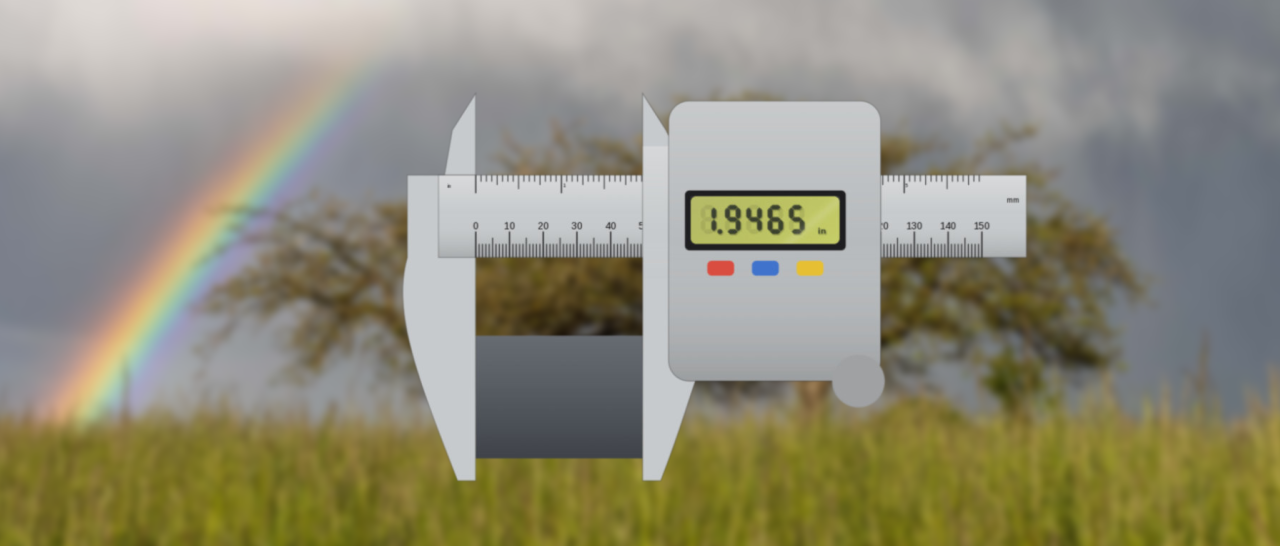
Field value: 1.9465 in
